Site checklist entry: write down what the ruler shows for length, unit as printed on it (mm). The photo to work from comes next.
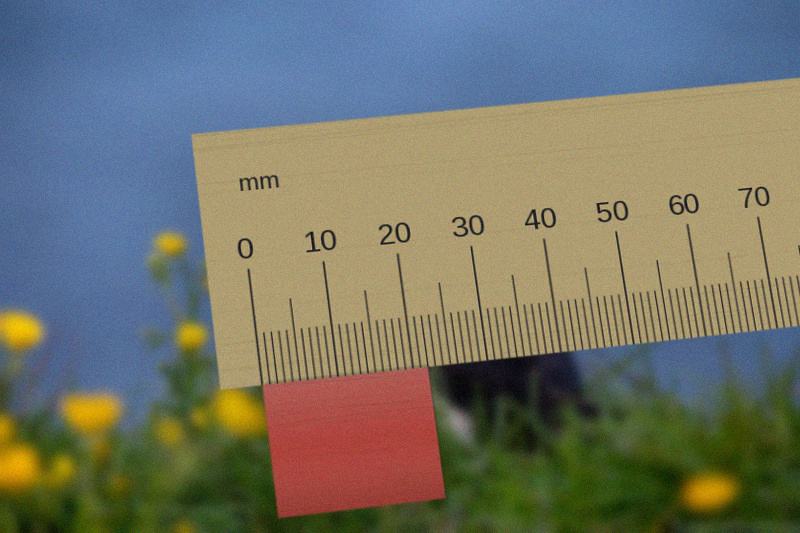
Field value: 22 mm
